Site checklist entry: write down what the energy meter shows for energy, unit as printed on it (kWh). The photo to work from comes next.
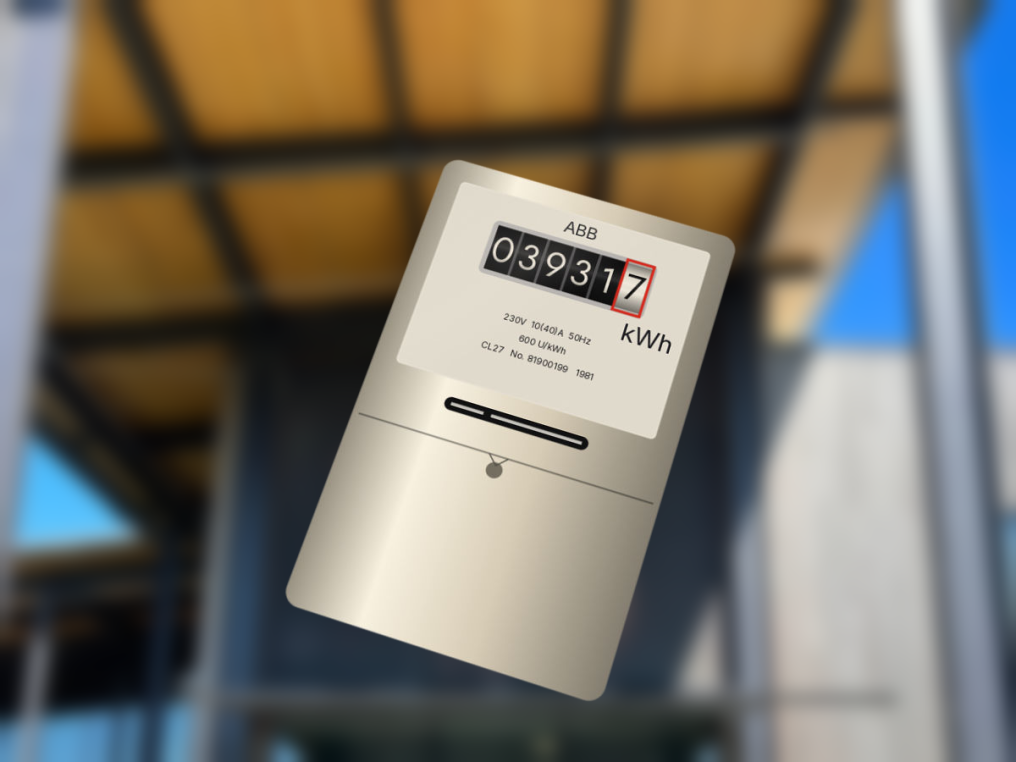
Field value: 3931.7 kWh
